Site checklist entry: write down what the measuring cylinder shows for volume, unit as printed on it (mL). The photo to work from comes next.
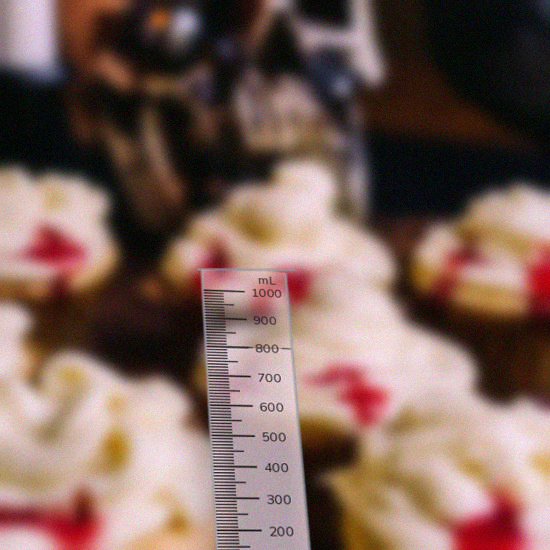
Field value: 800 mL
